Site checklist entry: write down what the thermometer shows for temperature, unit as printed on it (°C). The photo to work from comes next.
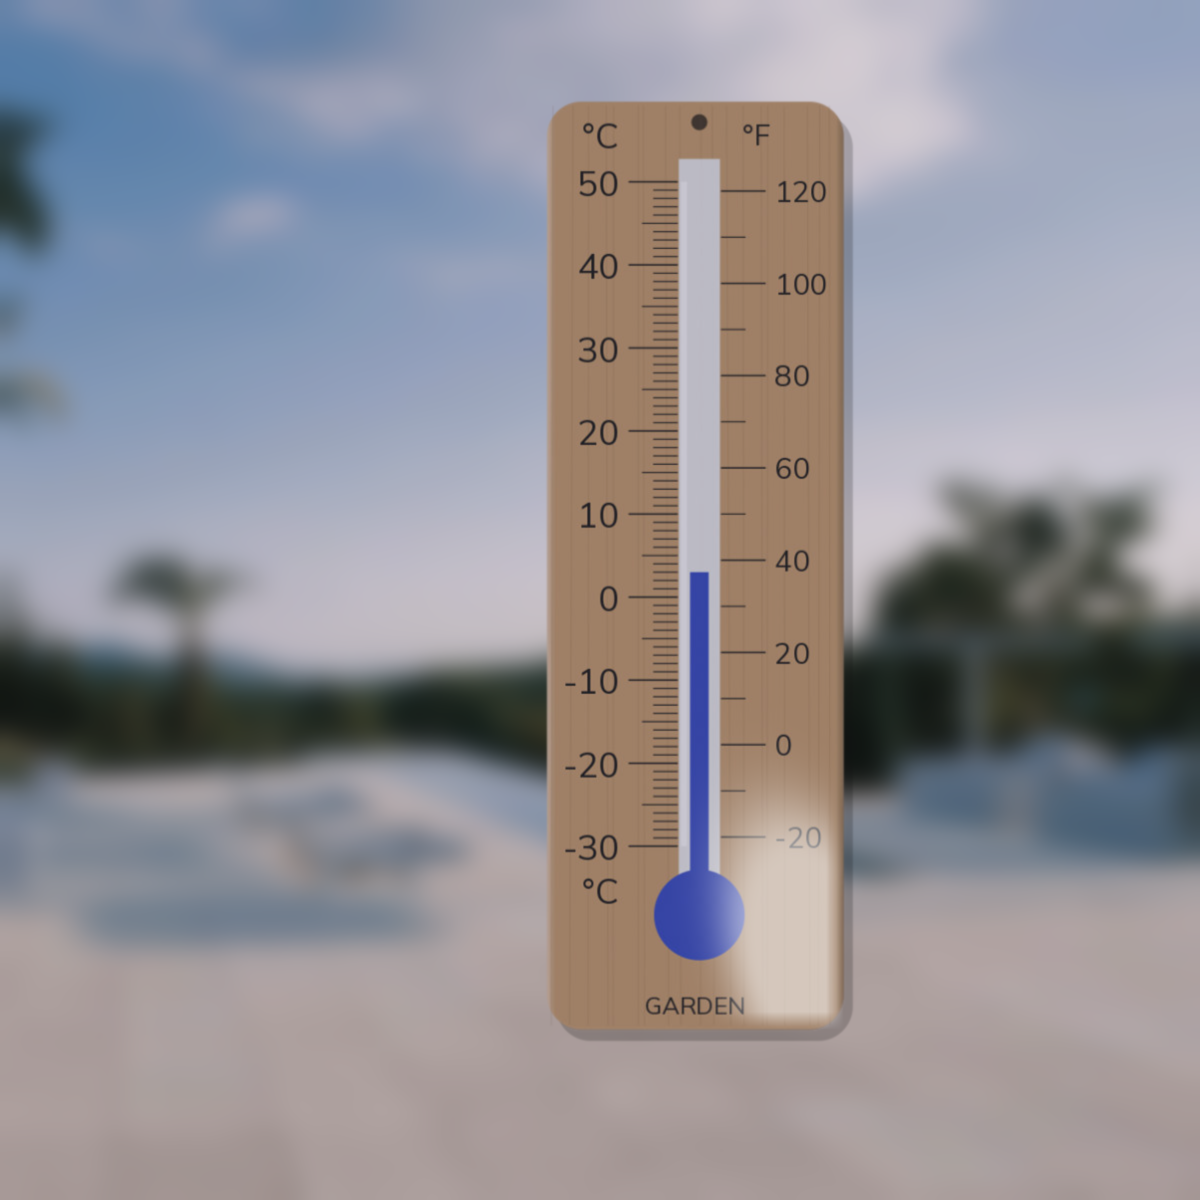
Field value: 3 °C
